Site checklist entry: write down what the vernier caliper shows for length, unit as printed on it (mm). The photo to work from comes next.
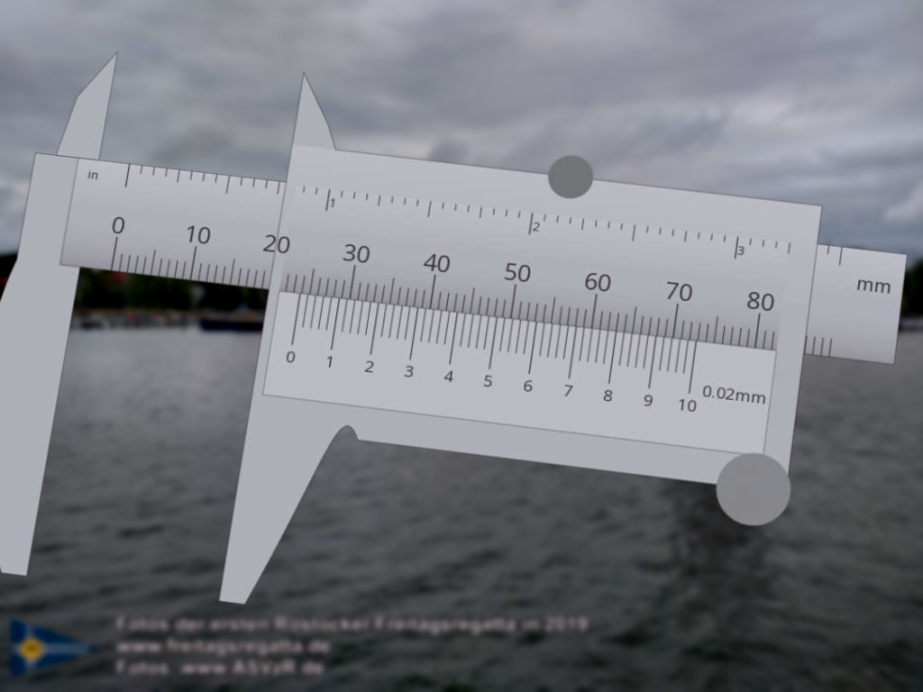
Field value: 23.8 mm
